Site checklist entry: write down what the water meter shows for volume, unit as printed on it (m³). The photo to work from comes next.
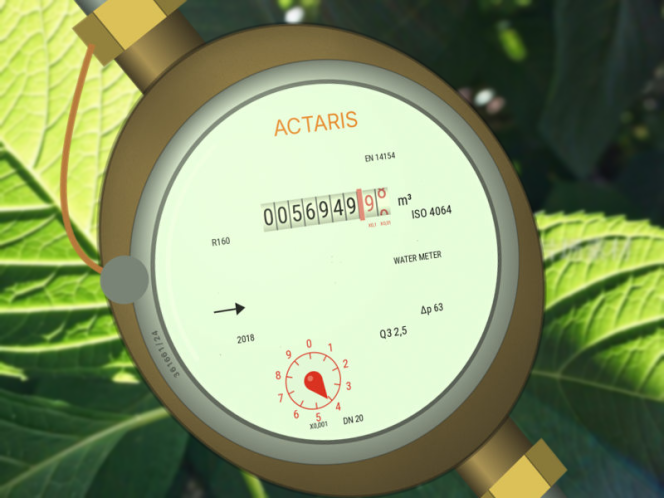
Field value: 56949.984 m³
